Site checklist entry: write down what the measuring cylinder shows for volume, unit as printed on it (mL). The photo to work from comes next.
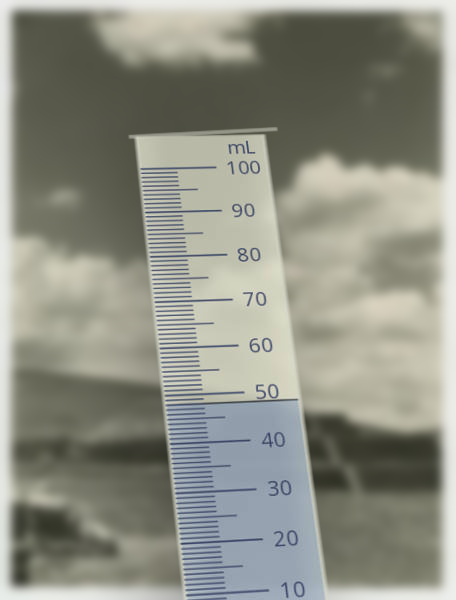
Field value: 48 mL
